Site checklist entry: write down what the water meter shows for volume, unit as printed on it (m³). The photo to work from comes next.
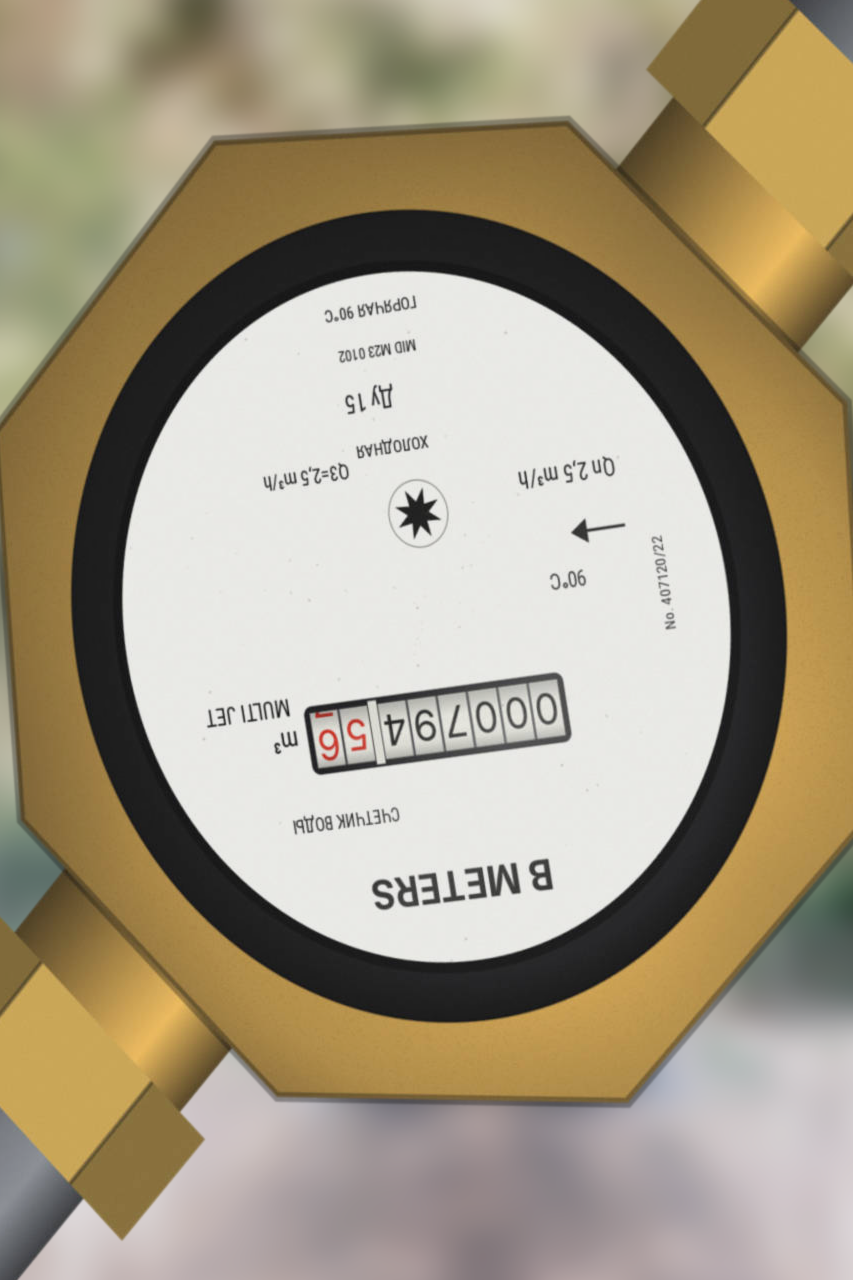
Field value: 794.56 m³
